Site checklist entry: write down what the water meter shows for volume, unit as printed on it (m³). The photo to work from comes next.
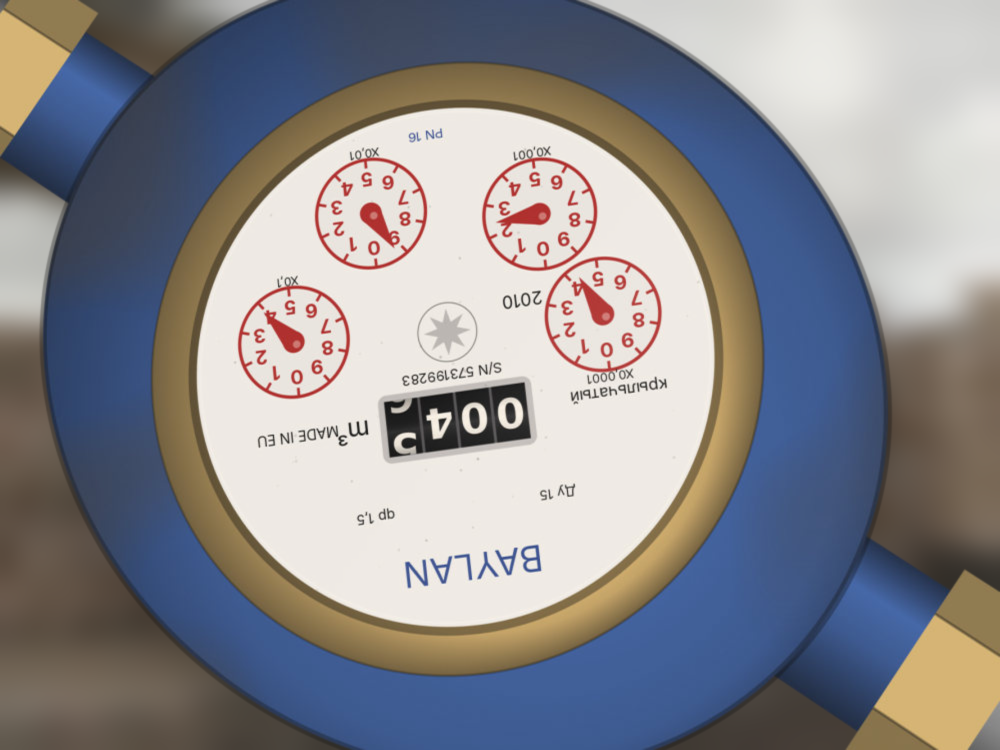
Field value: 45.3924 m³
